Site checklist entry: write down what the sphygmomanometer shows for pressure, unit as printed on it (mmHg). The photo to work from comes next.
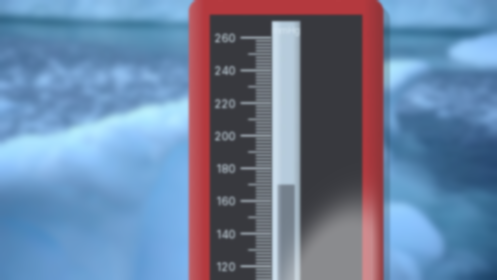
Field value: 170 mmHg
